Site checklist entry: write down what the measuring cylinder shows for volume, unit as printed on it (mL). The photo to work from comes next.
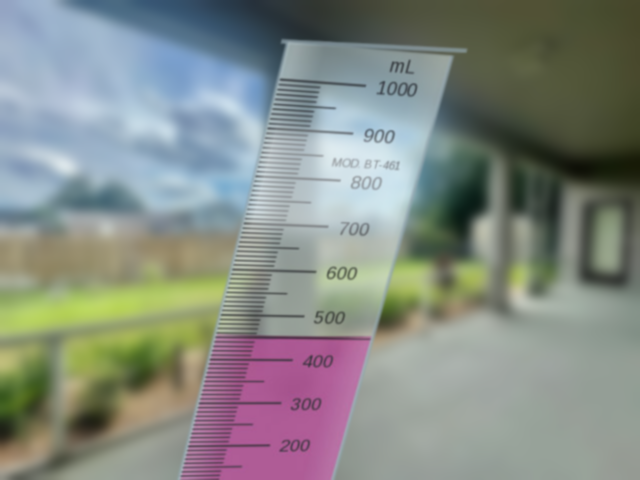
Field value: 450 mL
